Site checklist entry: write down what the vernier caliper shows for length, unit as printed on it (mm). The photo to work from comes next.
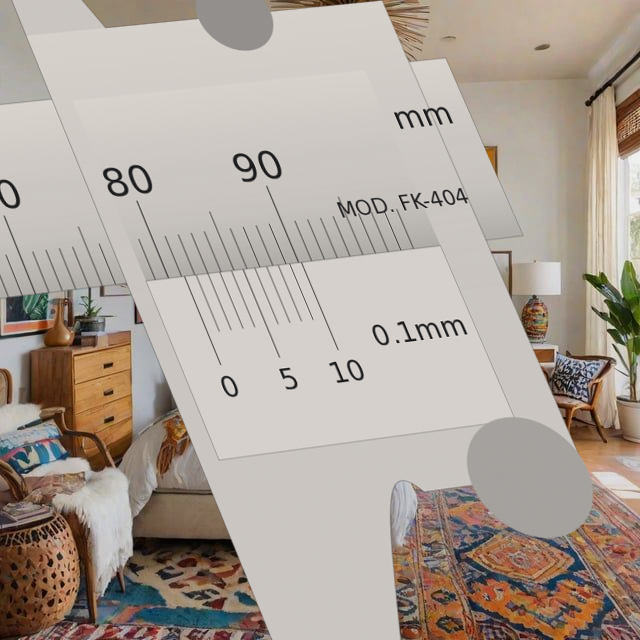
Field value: 81.2 mm
